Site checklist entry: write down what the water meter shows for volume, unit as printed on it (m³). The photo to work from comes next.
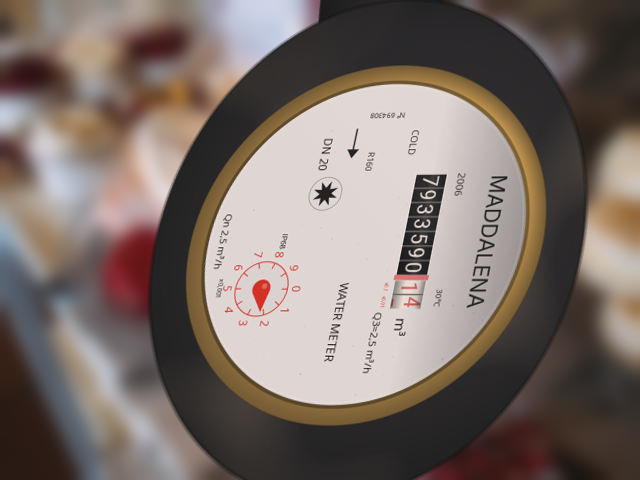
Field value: 7933590.142 m³
